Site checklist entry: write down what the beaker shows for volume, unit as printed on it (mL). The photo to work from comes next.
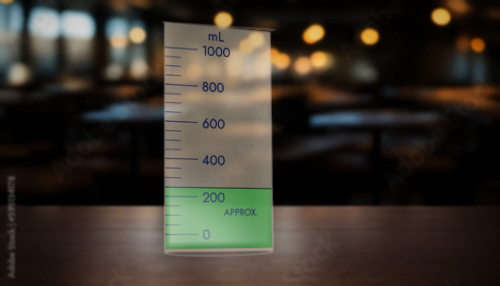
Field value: 250 mL
